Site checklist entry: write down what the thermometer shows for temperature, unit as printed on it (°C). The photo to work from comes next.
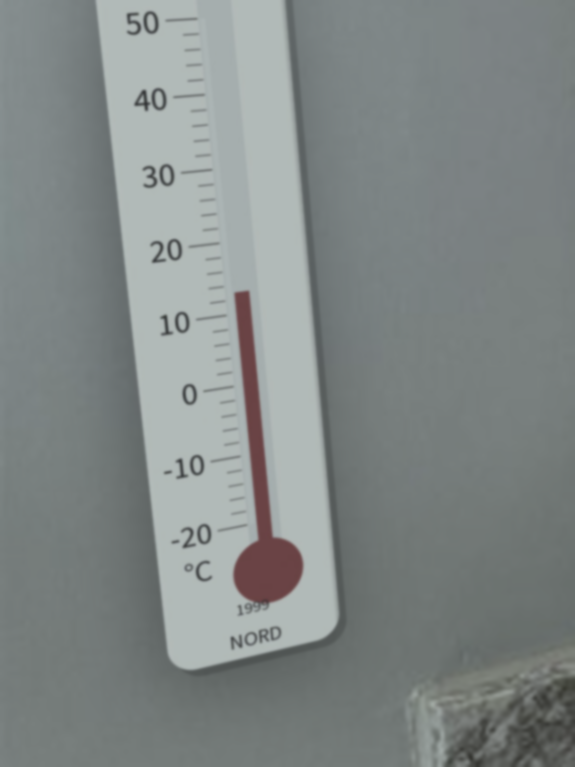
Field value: 13 °C
